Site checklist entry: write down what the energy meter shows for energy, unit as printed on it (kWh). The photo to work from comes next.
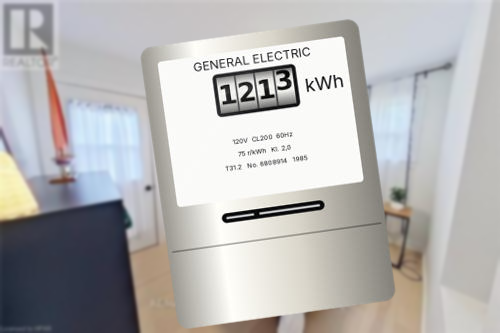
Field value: 1213 kWh
